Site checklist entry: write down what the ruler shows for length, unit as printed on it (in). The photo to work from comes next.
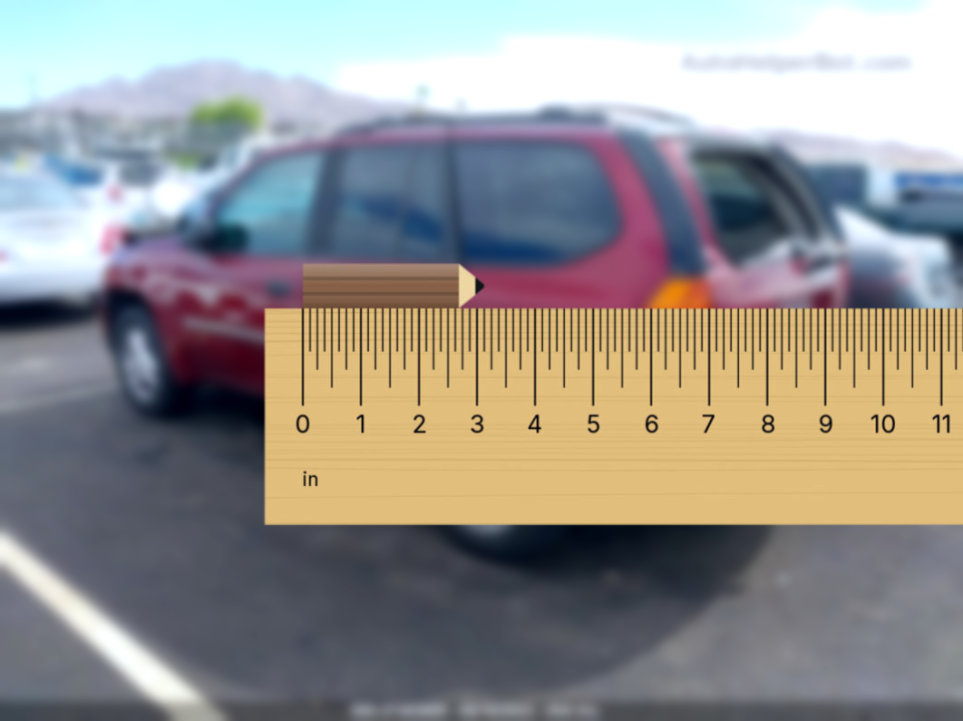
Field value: 3.125 in
